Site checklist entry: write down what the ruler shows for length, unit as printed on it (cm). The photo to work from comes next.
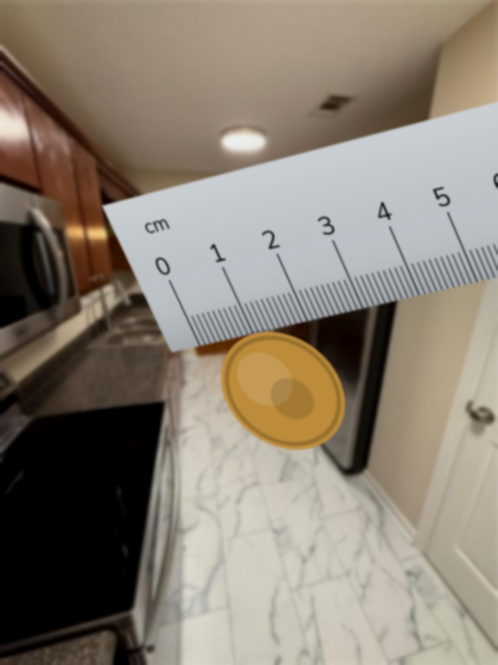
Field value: 2.1 cm
